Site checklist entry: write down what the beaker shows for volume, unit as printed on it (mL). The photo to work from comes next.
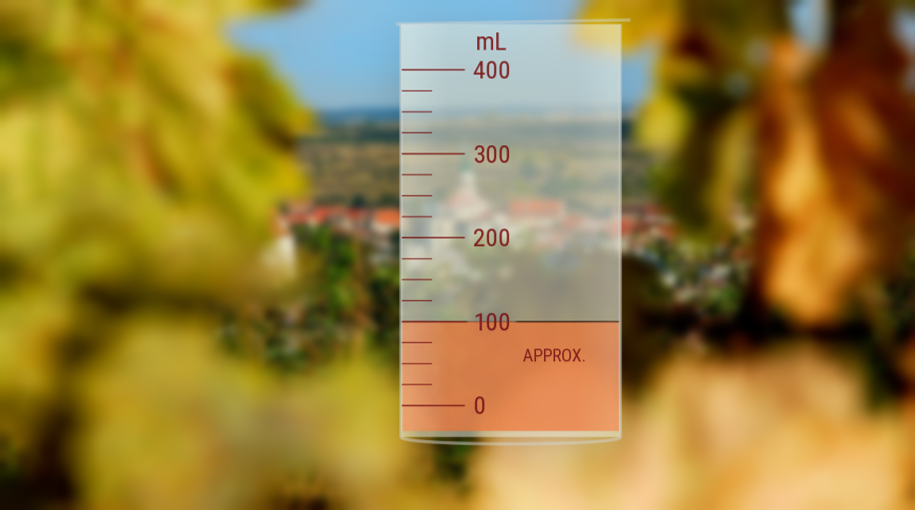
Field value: 100 mL
